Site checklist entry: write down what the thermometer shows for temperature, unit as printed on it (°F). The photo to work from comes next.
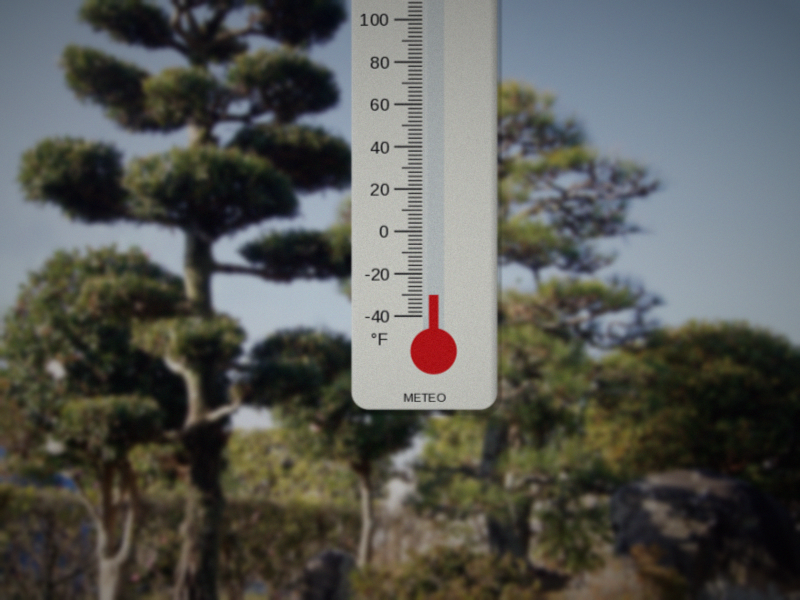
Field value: -30 °F
